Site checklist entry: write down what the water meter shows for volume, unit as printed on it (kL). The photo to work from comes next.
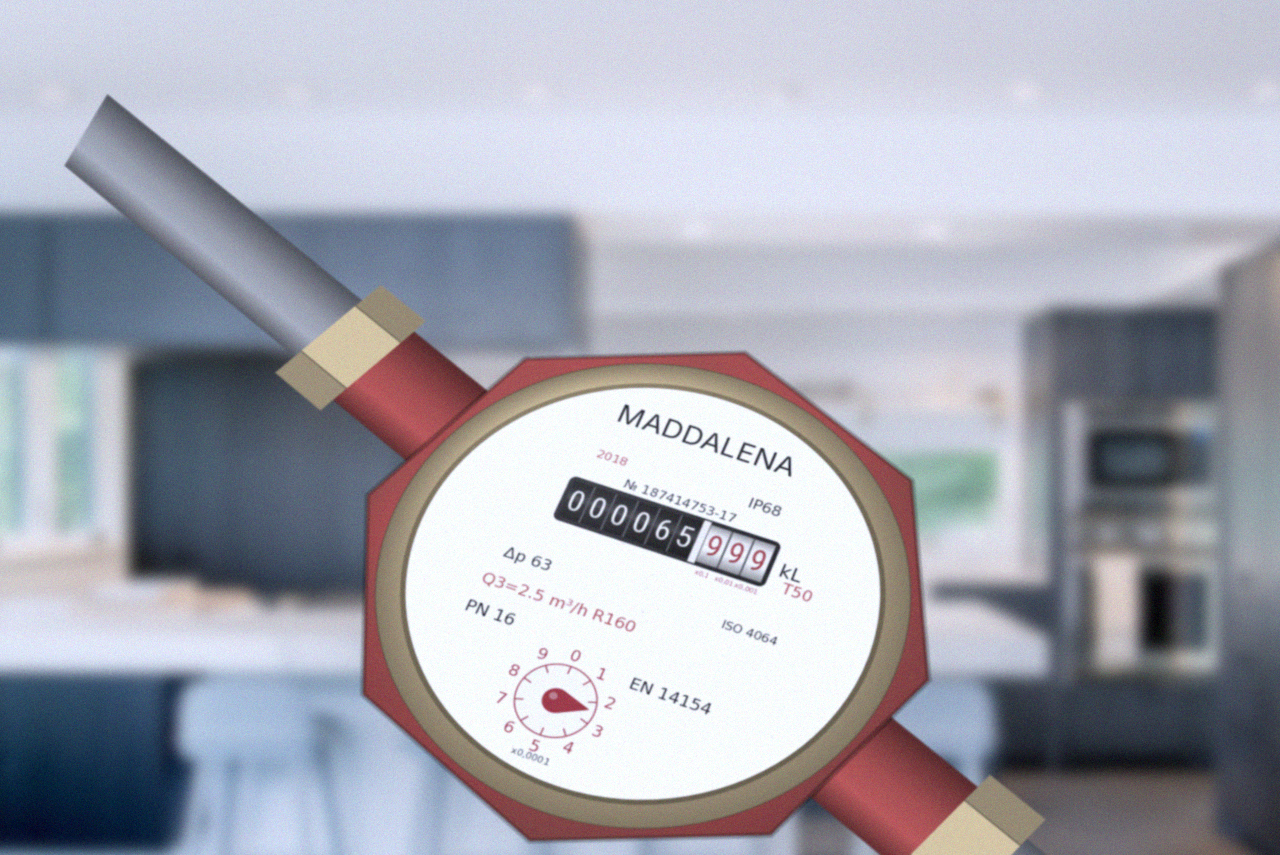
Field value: 65.9992 kL
